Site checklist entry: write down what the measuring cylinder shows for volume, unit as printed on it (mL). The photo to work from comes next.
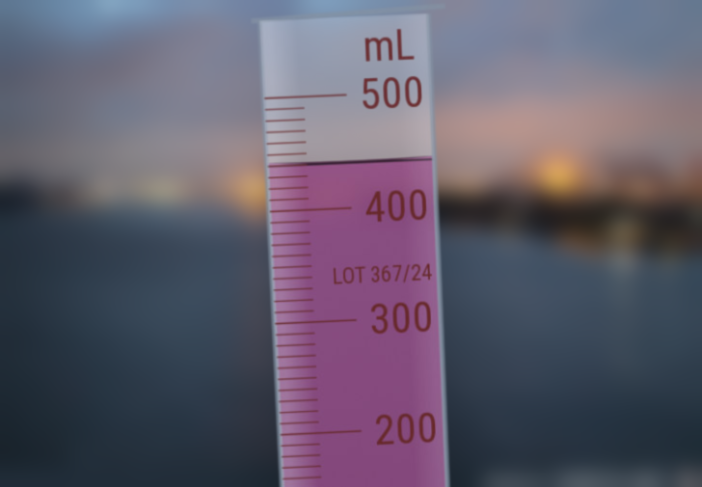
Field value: 440 mL
